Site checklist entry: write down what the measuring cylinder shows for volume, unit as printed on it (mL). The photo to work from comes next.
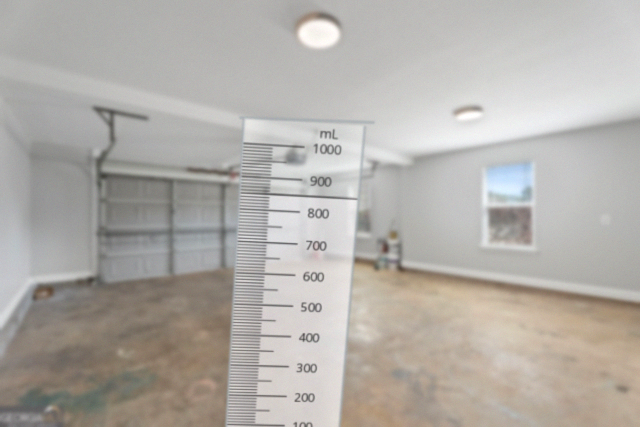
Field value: 850 mL
